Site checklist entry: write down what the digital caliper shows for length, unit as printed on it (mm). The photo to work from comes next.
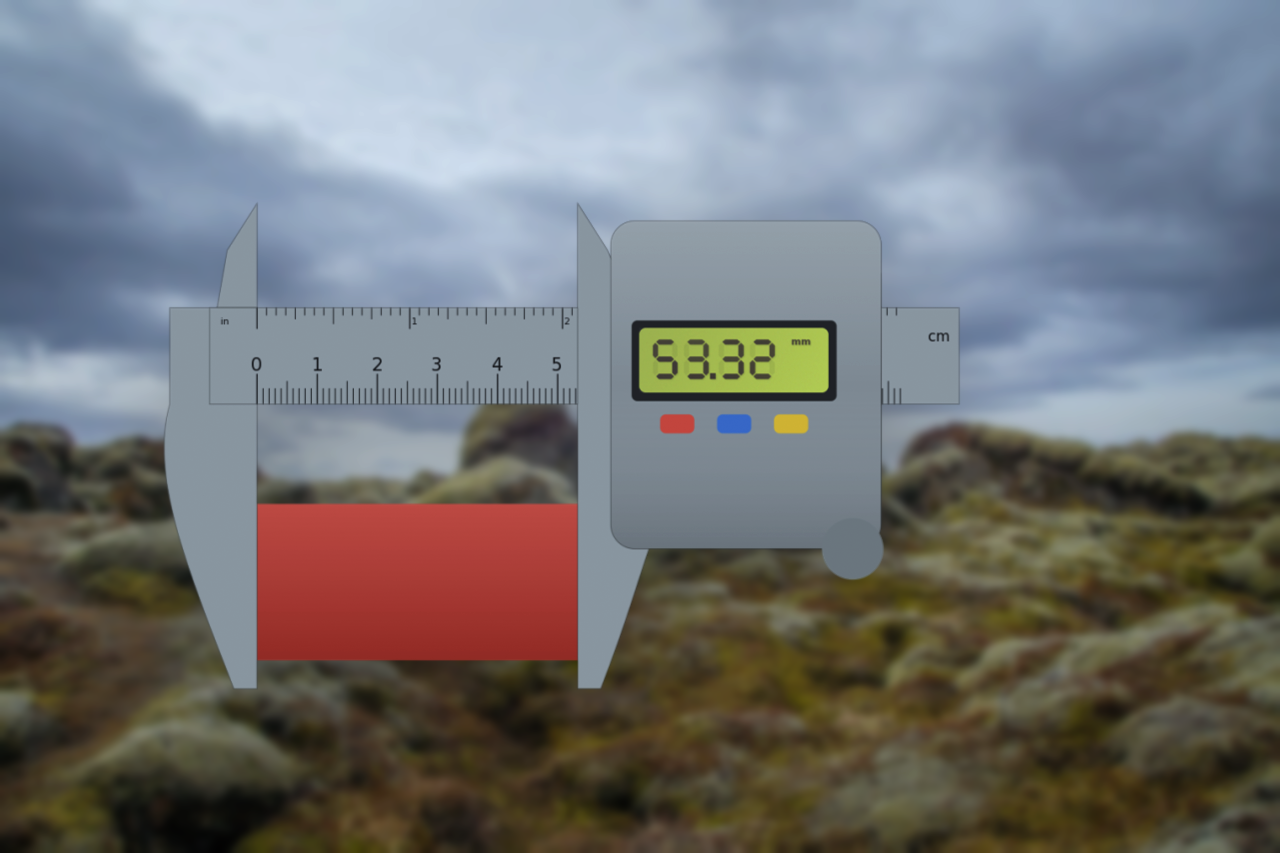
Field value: 53.32 mm
